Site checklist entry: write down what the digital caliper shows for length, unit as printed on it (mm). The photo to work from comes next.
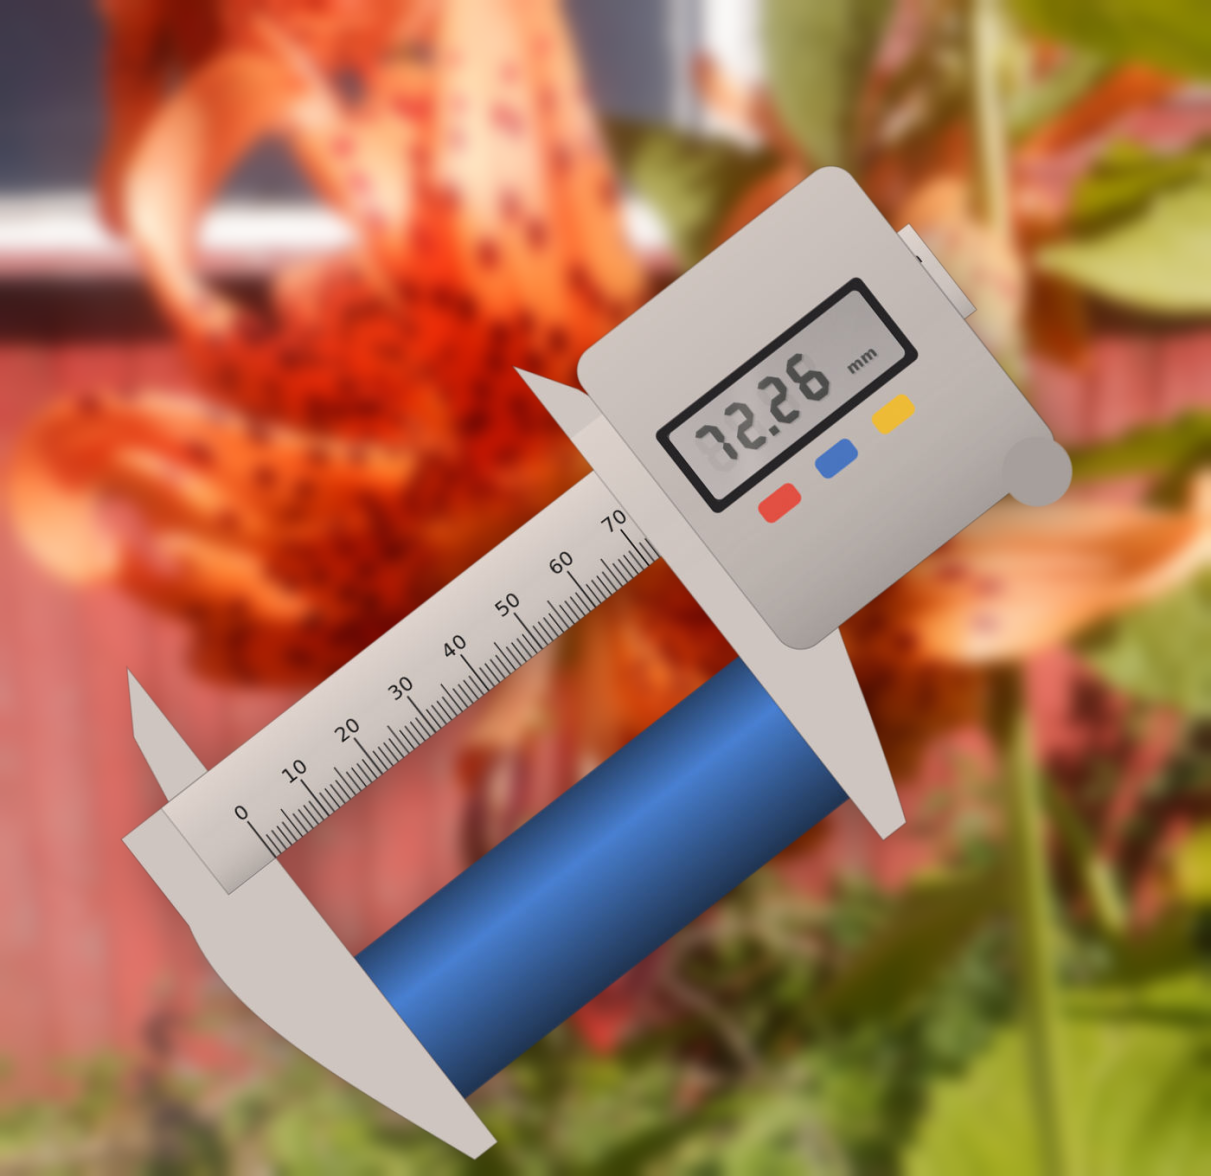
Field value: 72.26 mm
